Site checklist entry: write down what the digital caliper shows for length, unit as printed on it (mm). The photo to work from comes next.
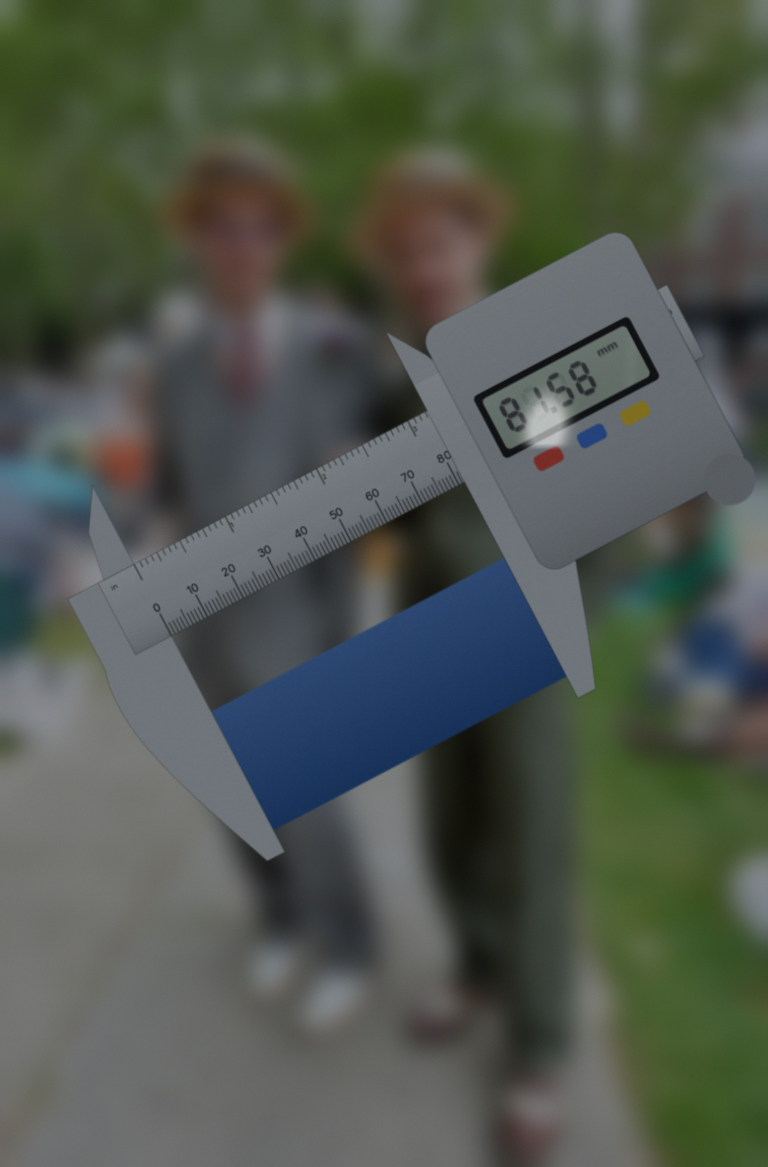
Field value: 81.58 mm
